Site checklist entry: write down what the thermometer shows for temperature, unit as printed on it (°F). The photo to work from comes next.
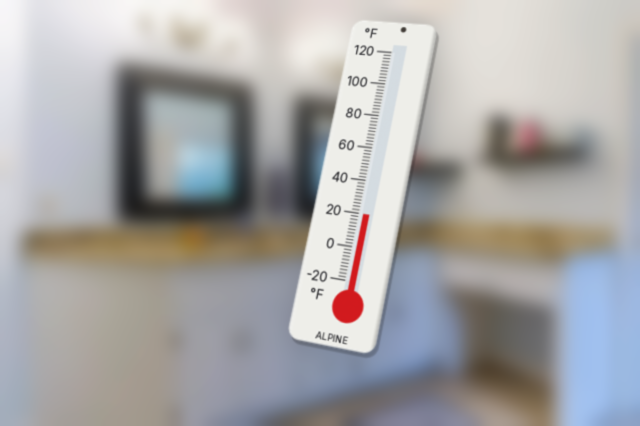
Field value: 20 °F
